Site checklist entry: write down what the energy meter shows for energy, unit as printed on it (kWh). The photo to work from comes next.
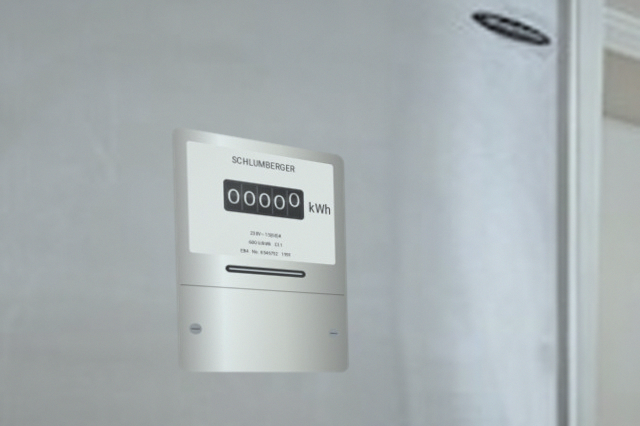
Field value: 0 kWh
